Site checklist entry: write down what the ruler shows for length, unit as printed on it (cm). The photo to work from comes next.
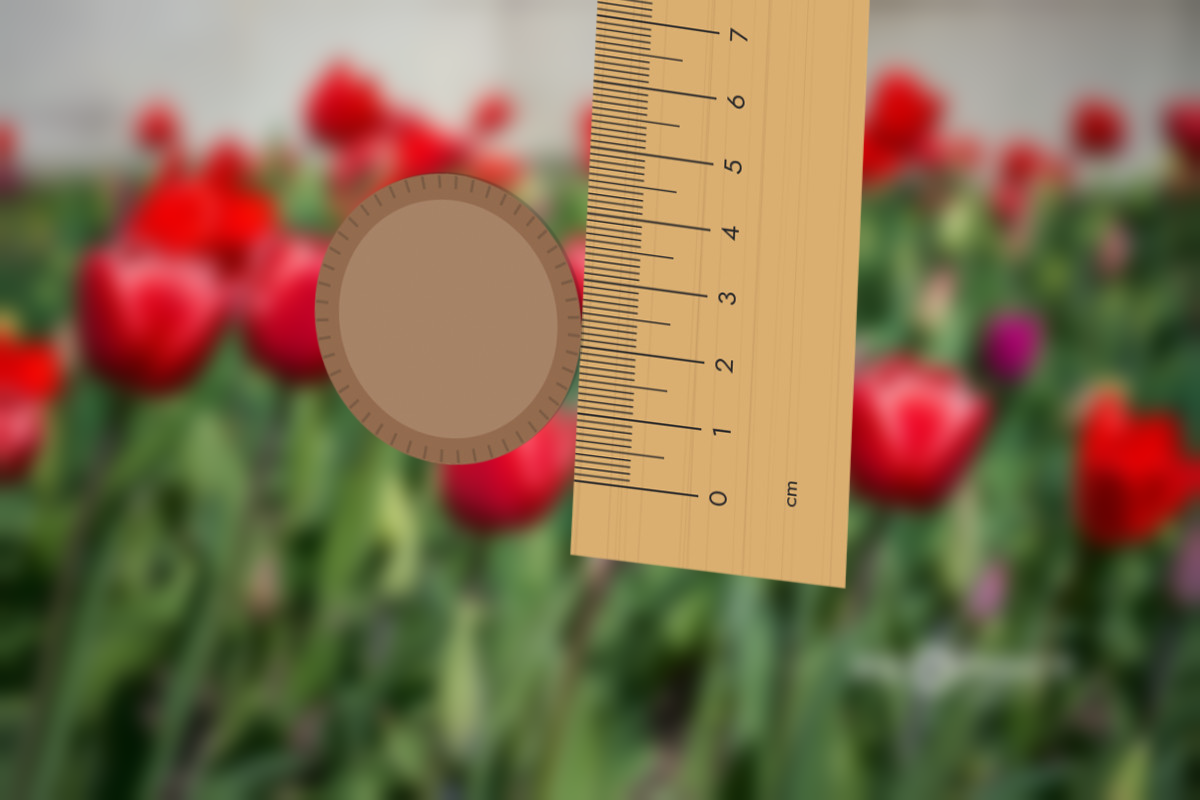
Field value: 4.3 cm
